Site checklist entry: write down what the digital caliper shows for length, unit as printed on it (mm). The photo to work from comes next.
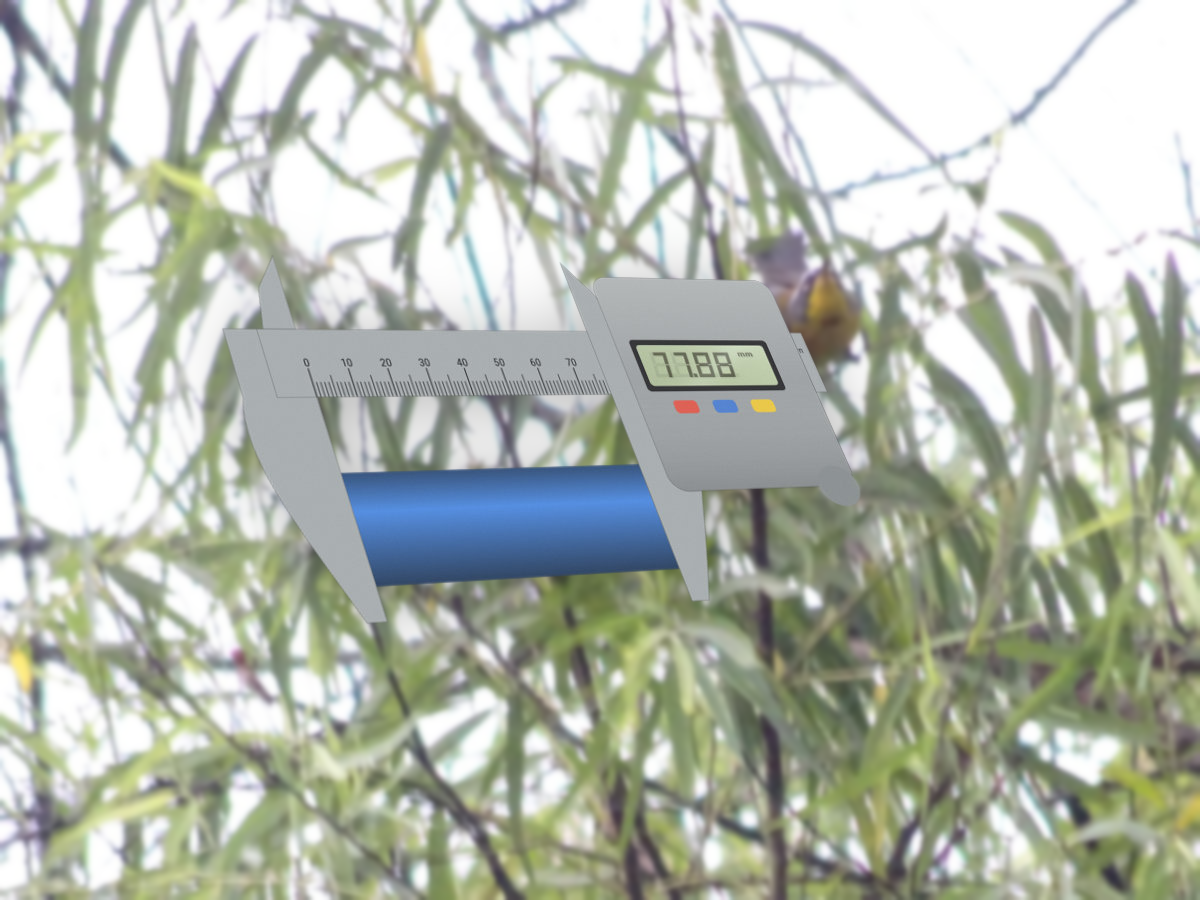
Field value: 77.88 mm
